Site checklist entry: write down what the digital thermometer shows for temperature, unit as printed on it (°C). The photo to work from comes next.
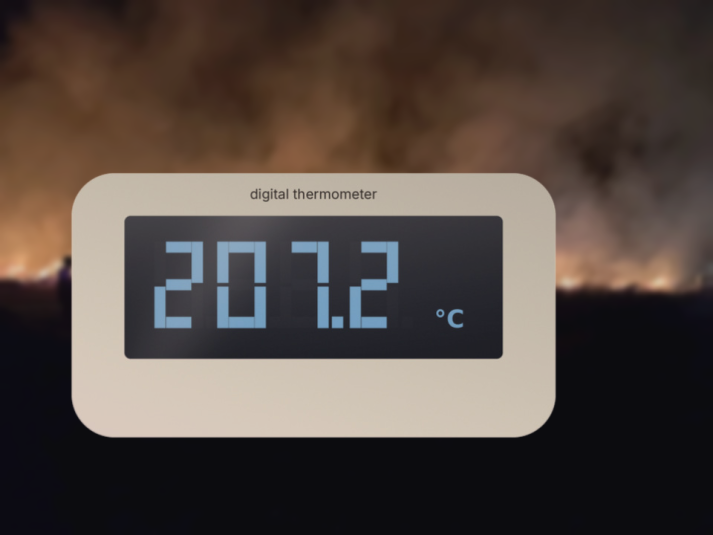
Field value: 207.2 °C
